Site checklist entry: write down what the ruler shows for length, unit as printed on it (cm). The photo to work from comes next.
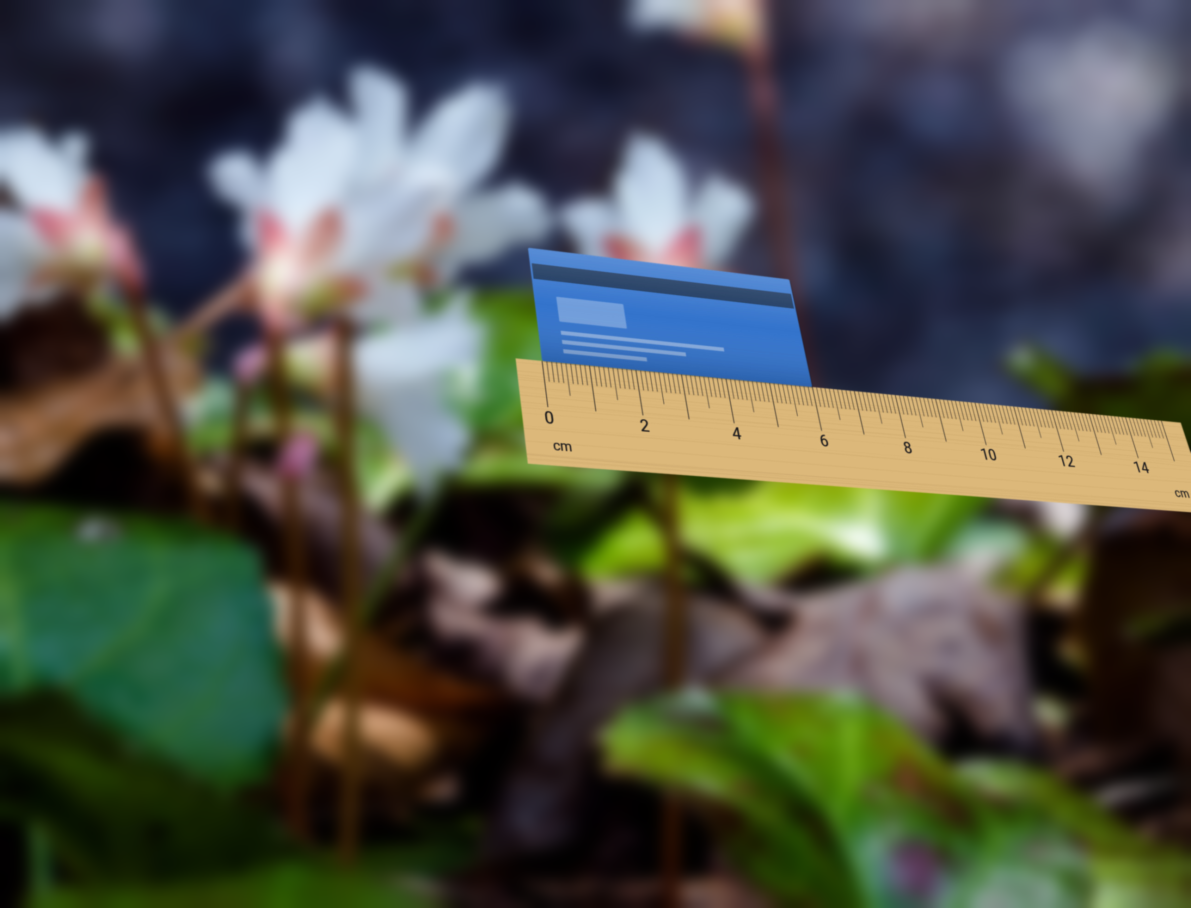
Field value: 6 cm
